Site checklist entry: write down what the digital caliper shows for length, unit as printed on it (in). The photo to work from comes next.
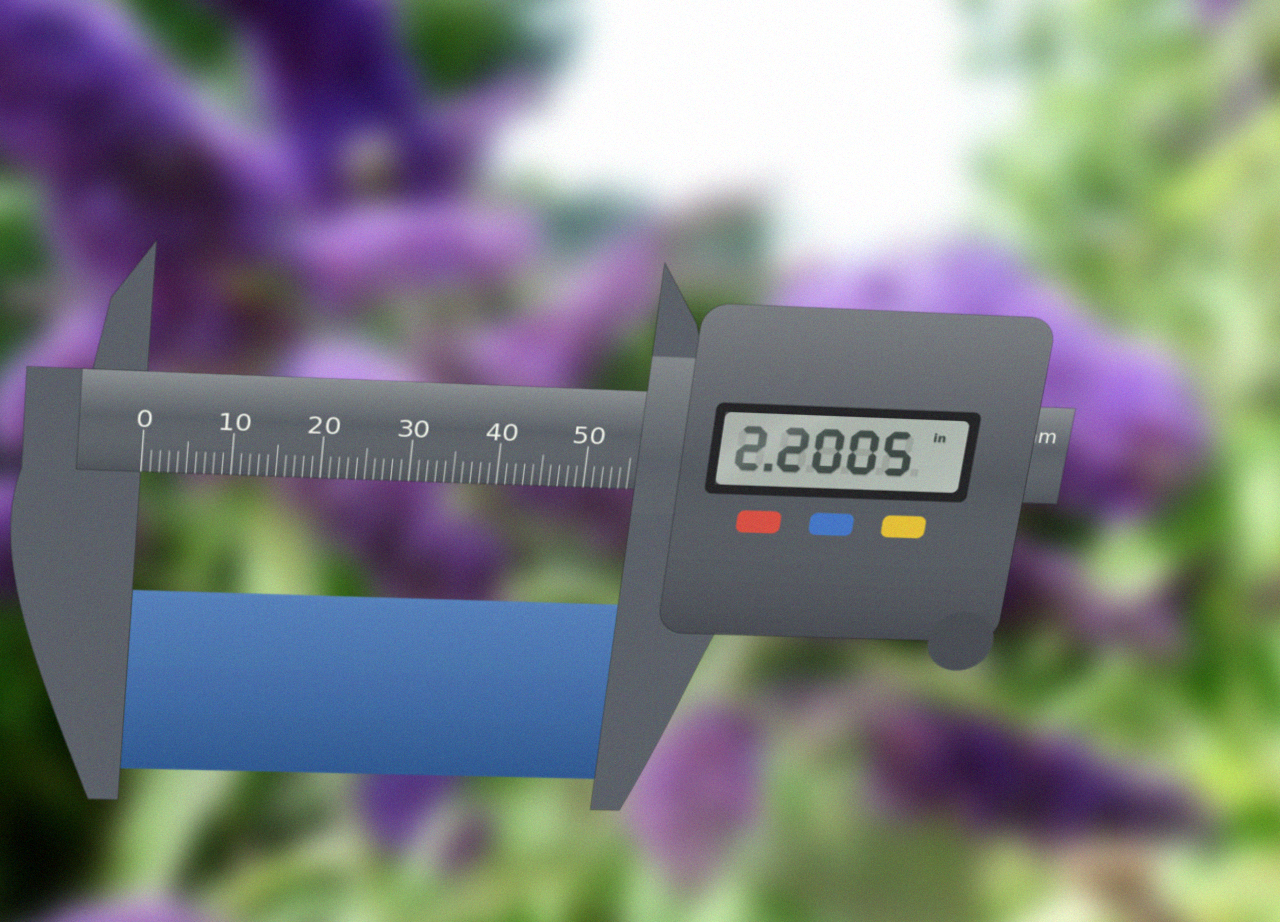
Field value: 2.2005 in
